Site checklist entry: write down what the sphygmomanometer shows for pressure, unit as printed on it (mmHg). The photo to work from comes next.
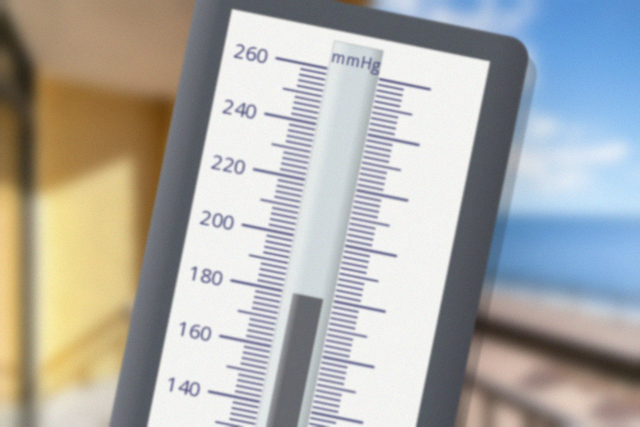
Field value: 180 mmHg
